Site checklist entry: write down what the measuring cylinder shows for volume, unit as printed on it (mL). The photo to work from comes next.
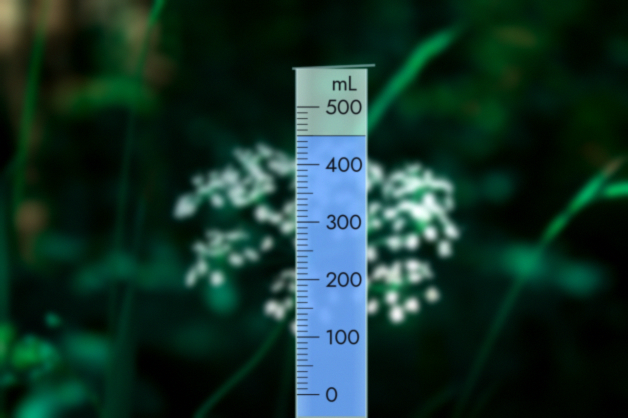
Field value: 450 mL
